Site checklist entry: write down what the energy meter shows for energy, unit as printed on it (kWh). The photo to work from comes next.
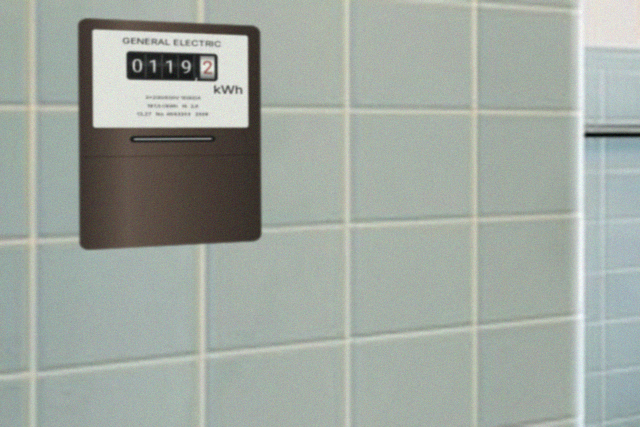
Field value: 119.2 kWh
